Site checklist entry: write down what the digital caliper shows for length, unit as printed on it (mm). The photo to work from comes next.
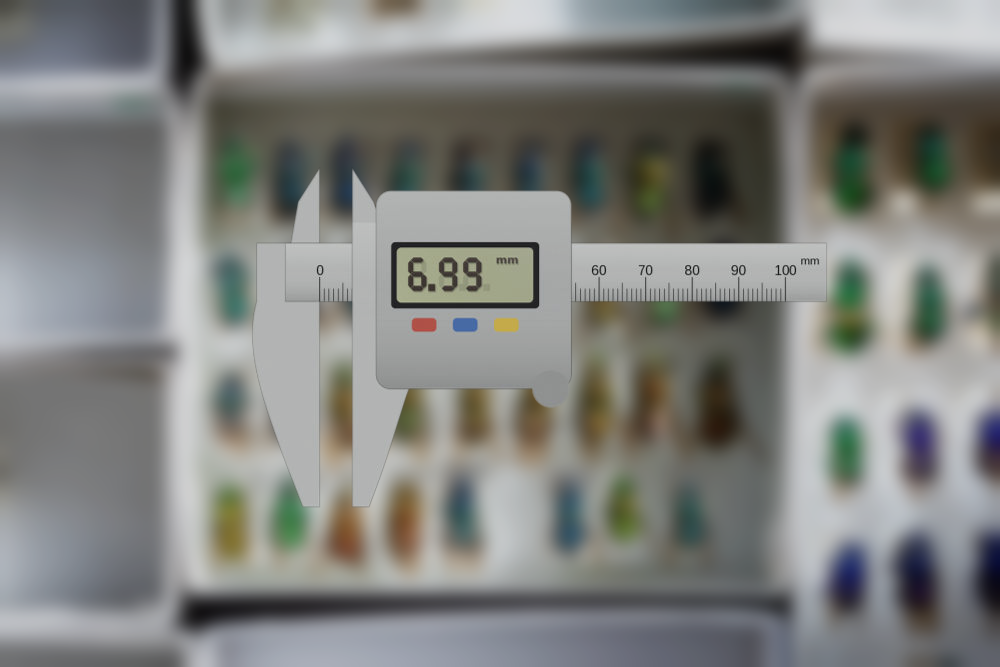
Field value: 6.99 mm
